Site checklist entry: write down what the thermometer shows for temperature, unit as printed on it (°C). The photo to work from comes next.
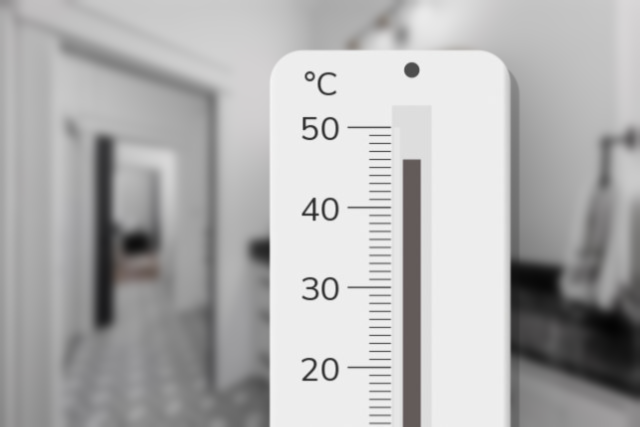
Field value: 46 °C
